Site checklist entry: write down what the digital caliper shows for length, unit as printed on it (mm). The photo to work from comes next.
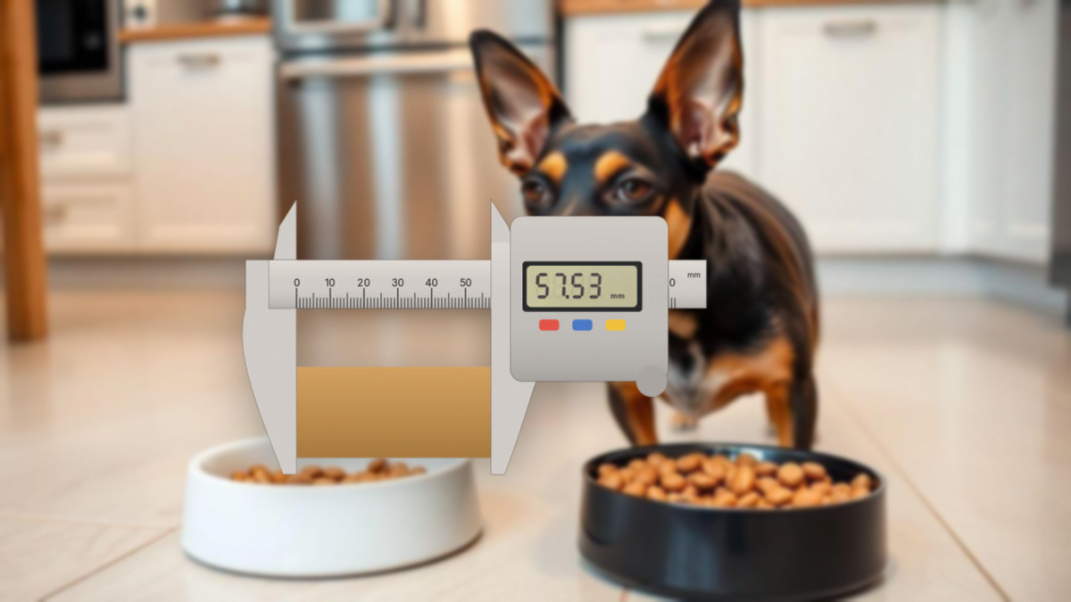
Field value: 57.53 mm
